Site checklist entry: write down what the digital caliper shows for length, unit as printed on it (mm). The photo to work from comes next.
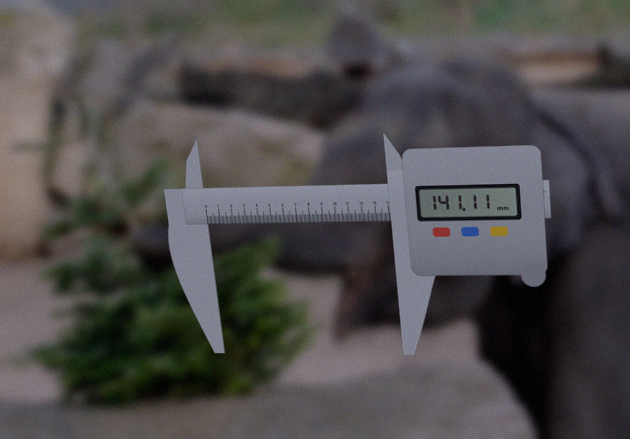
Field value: 141.11 mm
